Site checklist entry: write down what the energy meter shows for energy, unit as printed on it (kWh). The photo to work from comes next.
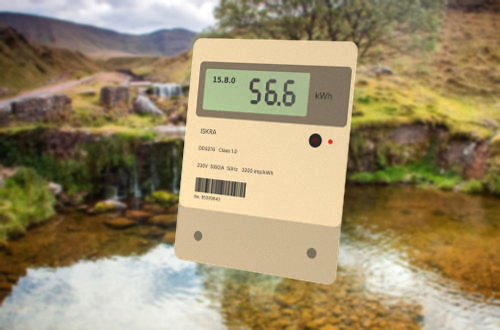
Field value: 56.6 kWh
